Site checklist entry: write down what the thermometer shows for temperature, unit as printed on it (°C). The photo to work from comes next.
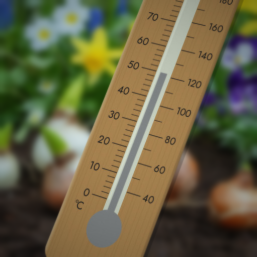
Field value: 50 °C
